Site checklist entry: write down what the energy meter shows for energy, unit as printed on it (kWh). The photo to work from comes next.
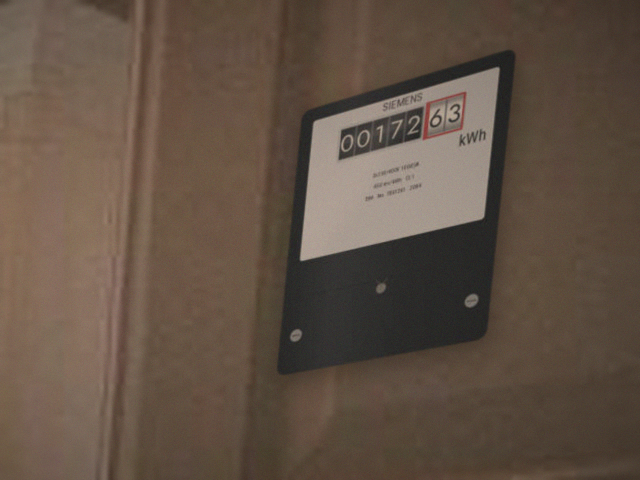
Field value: 172.63 kWh
